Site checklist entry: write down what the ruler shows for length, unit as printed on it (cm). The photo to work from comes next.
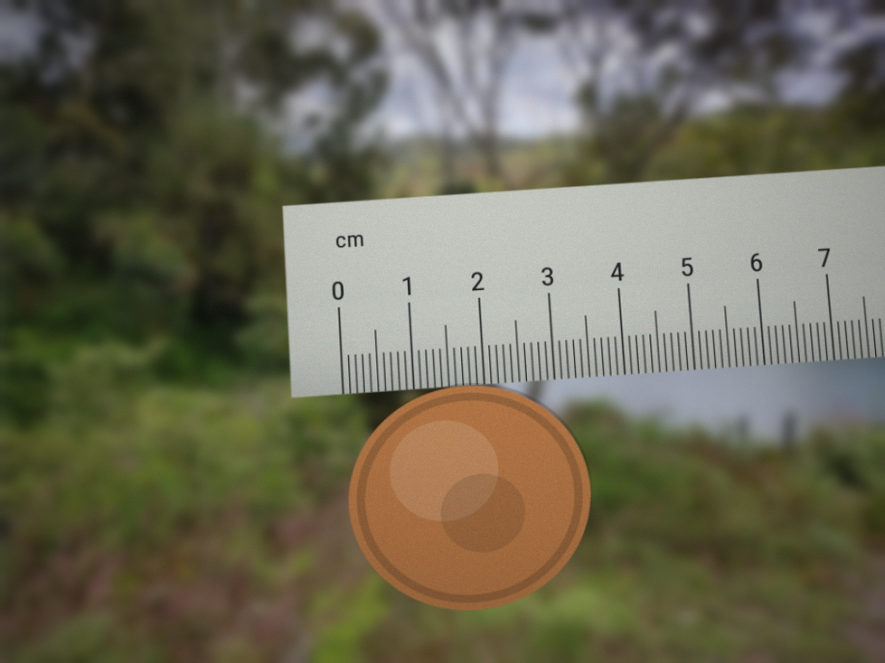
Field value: 3.4 cm
